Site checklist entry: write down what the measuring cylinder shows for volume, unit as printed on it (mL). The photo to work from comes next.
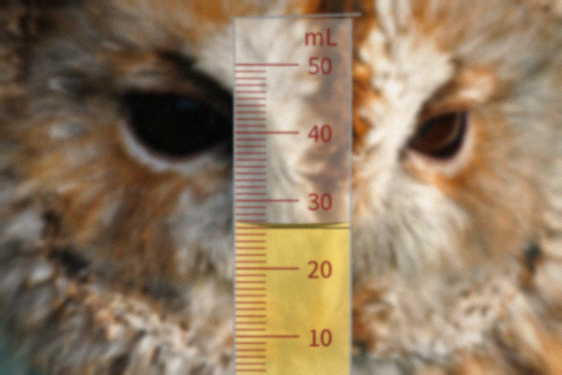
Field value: 26 mL
